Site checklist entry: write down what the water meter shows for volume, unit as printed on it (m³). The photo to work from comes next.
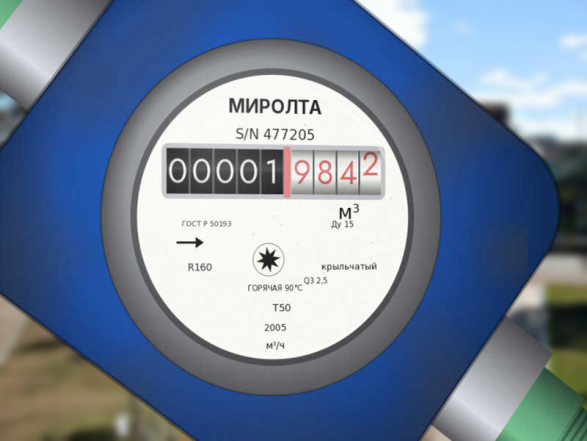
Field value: 1.9842 m³
